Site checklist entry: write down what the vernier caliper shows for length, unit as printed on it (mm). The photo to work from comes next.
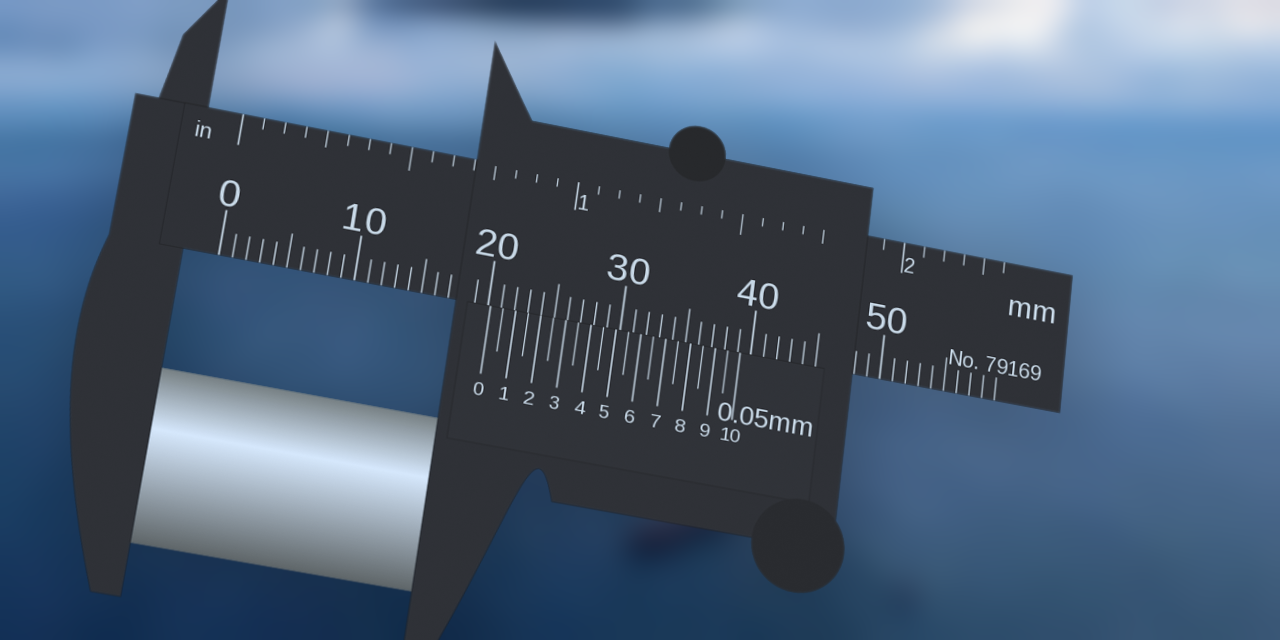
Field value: 20.2 mm
